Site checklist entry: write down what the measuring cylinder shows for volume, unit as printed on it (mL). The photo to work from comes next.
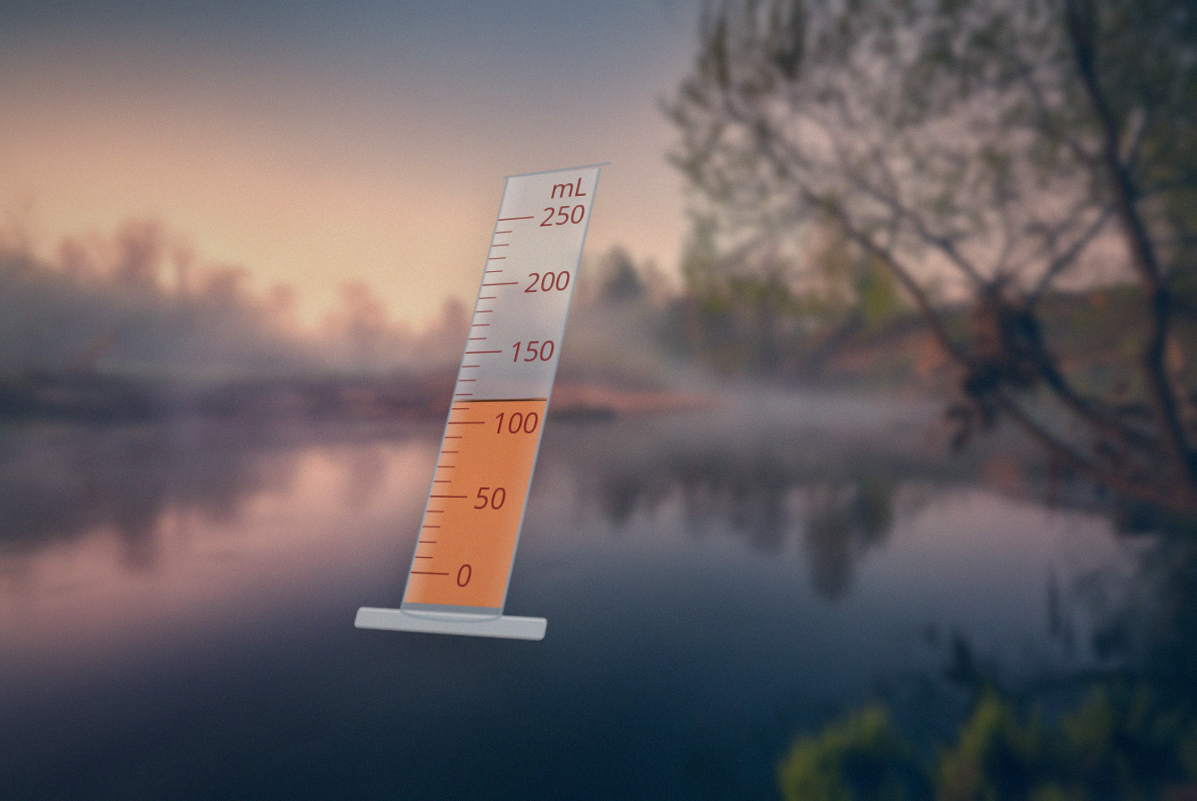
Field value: 115 mL
